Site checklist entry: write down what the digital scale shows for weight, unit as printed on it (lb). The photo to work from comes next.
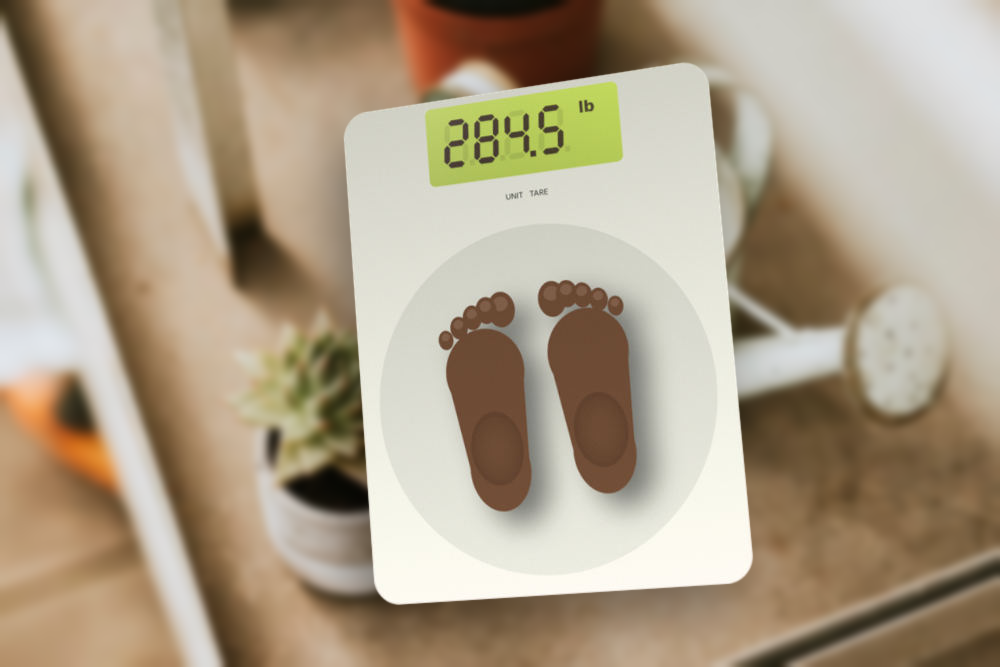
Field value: 284.5 lb
